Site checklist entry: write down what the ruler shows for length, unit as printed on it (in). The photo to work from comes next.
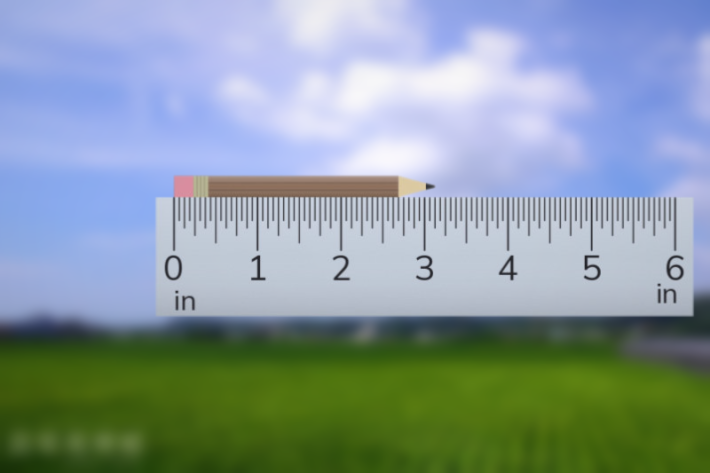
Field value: 3.125 in
